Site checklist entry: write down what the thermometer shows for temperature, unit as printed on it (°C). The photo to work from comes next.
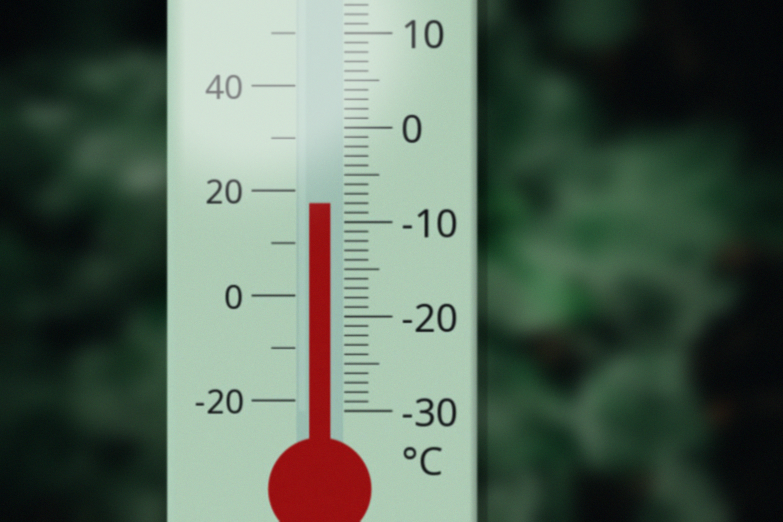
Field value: -8 °C
